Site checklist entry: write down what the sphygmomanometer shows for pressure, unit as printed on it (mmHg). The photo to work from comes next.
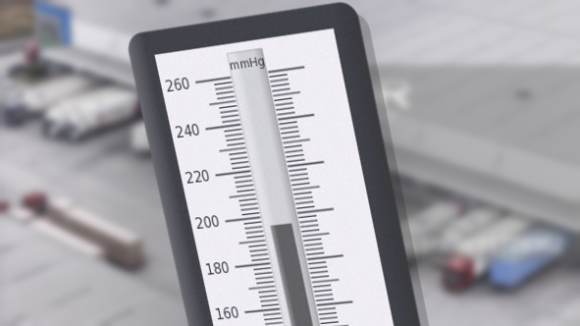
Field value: 196 mmHg
